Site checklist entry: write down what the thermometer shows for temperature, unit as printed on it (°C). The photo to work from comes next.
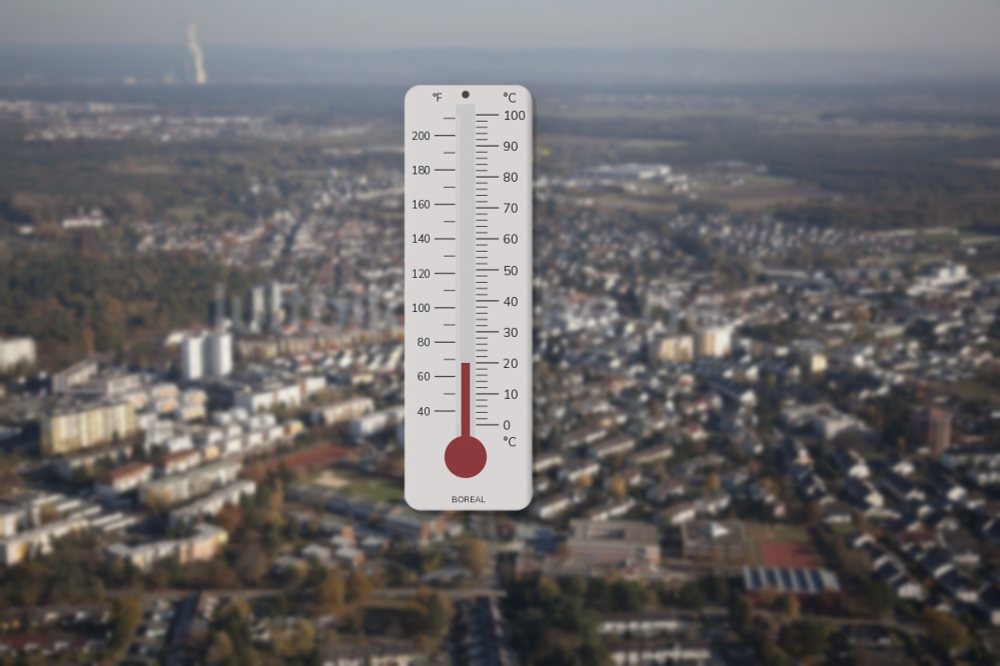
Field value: 20 °C
